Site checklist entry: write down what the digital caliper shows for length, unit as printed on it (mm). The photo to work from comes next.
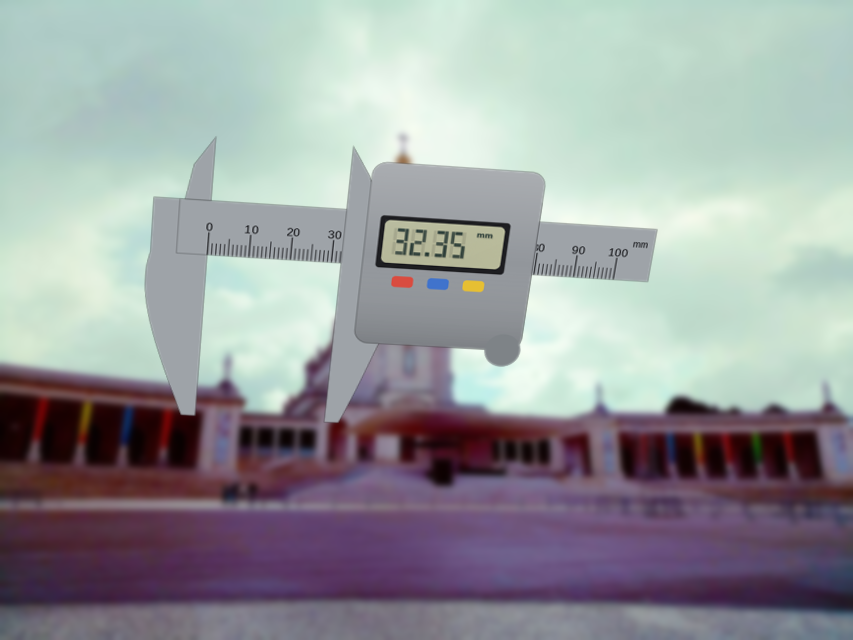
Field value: 32.35 mm
